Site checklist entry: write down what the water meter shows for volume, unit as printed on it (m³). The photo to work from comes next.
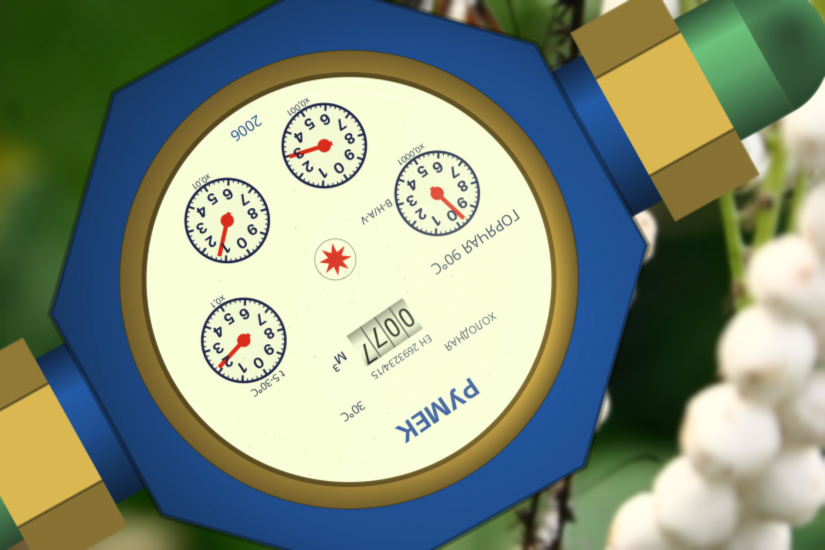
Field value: 77.2129 m³
